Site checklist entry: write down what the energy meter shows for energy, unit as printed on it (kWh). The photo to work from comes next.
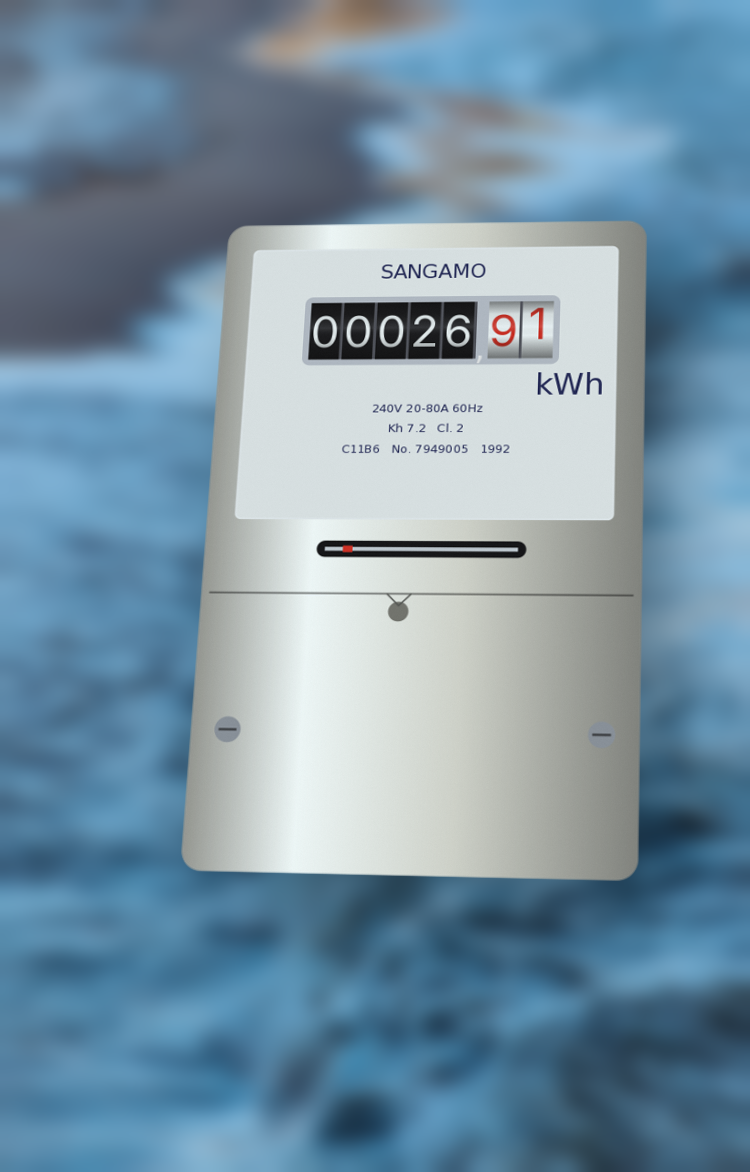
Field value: 26.91 kWh
